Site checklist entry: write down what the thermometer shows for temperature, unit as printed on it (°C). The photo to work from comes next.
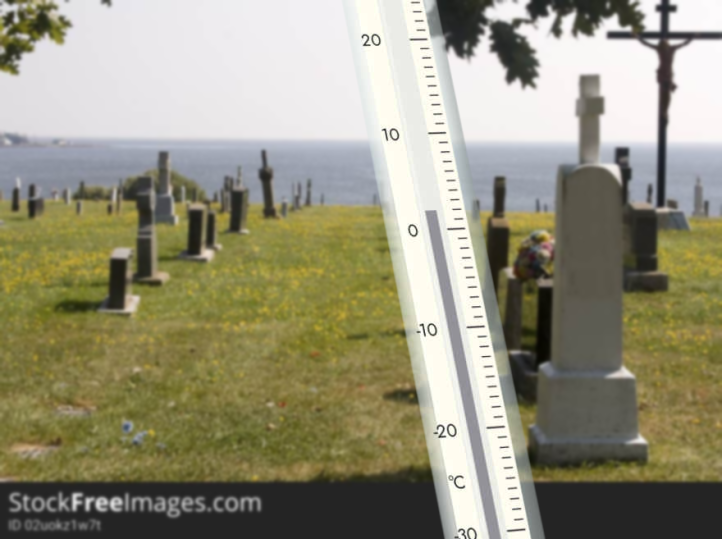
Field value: 2 °C
